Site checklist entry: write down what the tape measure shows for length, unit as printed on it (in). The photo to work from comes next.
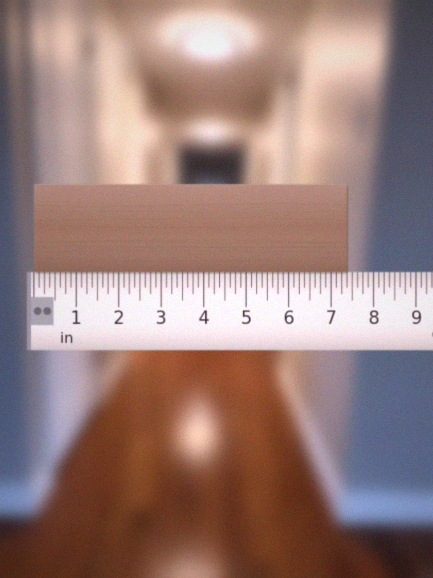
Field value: 7.375 in
